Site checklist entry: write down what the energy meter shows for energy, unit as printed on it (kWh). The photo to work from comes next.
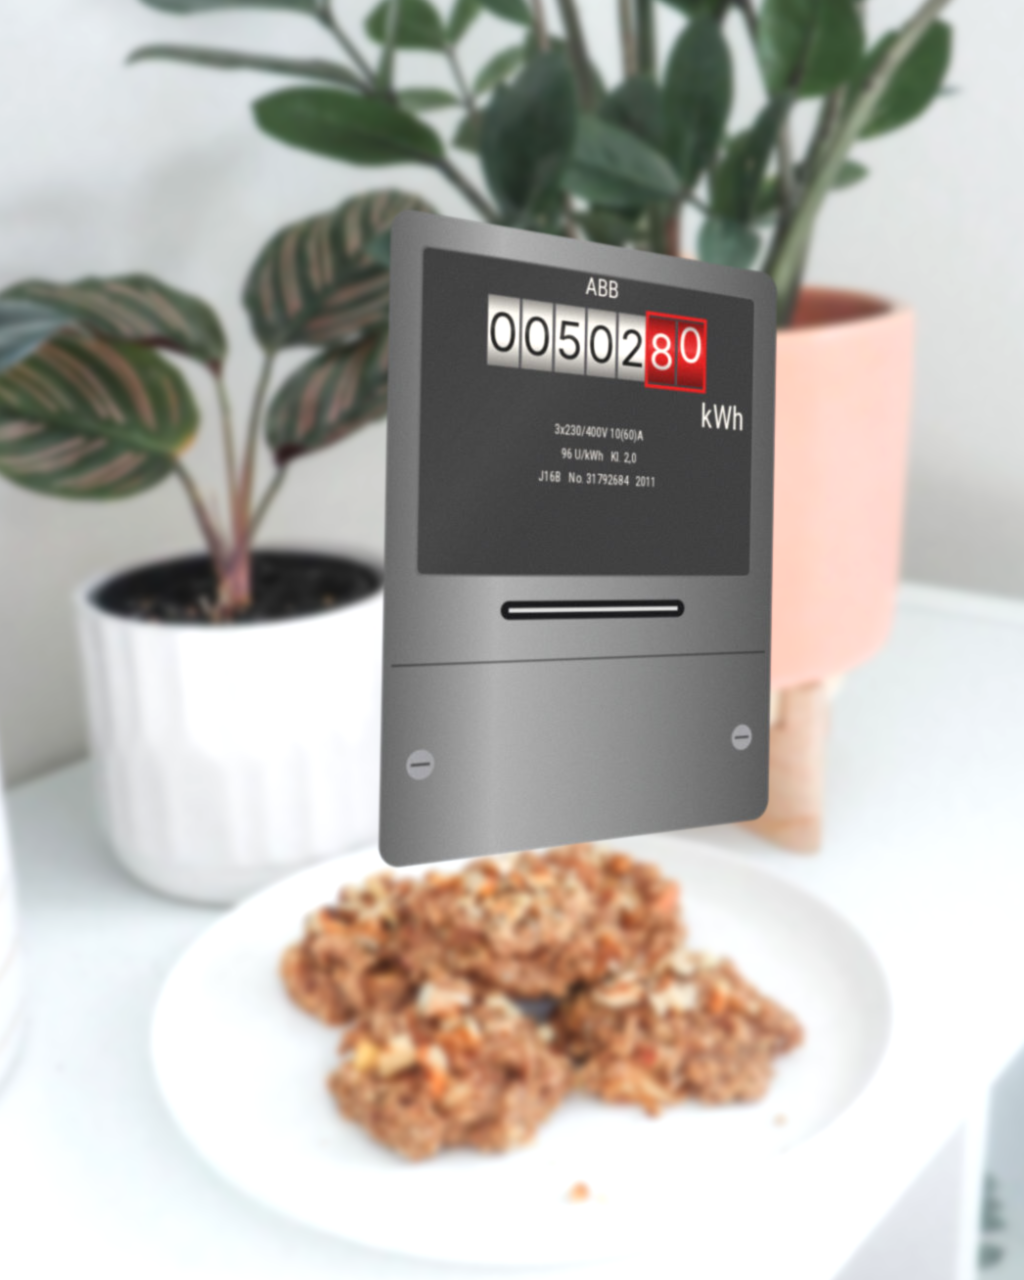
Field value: 502.80 kWh
